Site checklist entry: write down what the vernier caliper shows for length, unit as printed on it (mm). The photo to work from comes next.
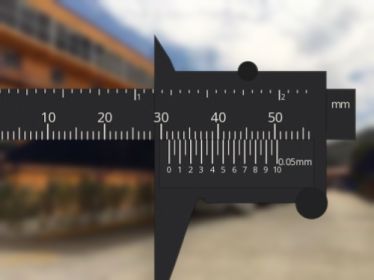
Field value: 31.4 mm
